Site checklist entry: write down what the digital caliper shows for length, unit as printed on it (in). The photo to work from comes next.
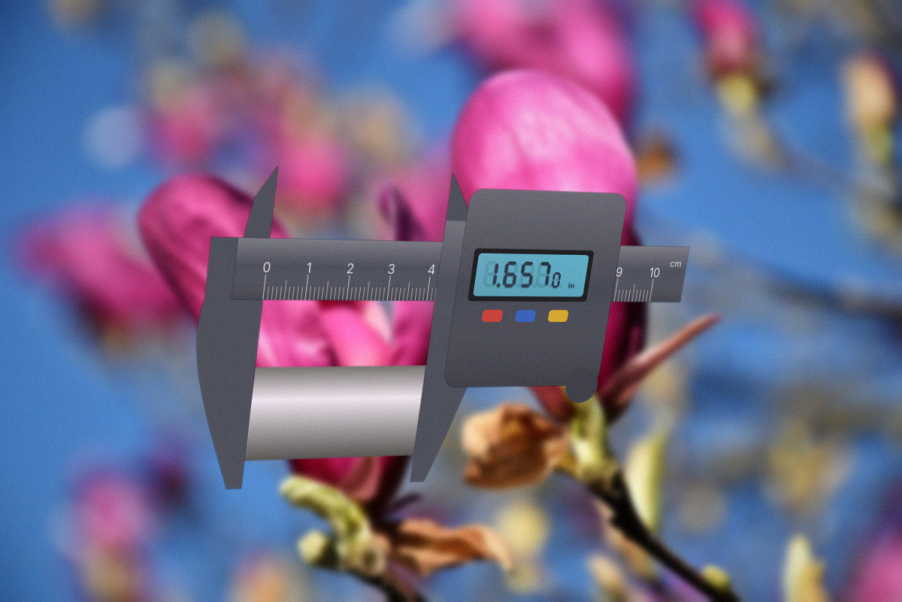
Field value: 1.6570 in
